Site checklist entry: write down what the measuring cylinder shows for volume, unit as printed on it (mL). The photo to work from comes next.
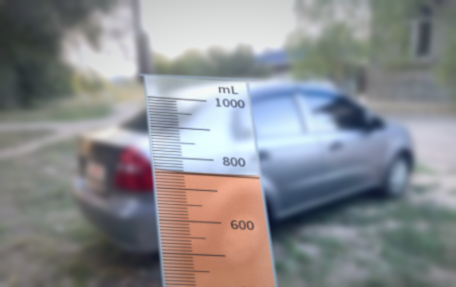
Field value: 750 mL
